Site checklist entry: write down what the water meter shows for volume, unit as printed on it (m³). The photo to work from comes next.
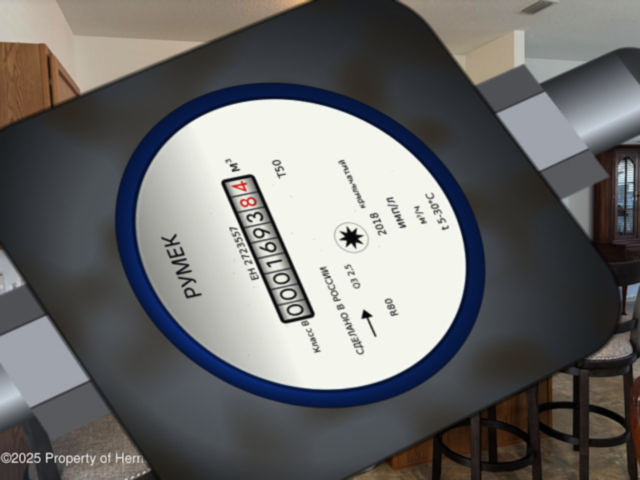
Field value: 1693.84 m³
